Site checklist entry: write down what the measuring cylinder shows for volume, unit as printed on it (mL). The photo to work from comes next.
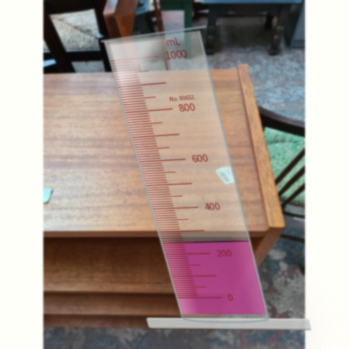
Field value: 250 mL
